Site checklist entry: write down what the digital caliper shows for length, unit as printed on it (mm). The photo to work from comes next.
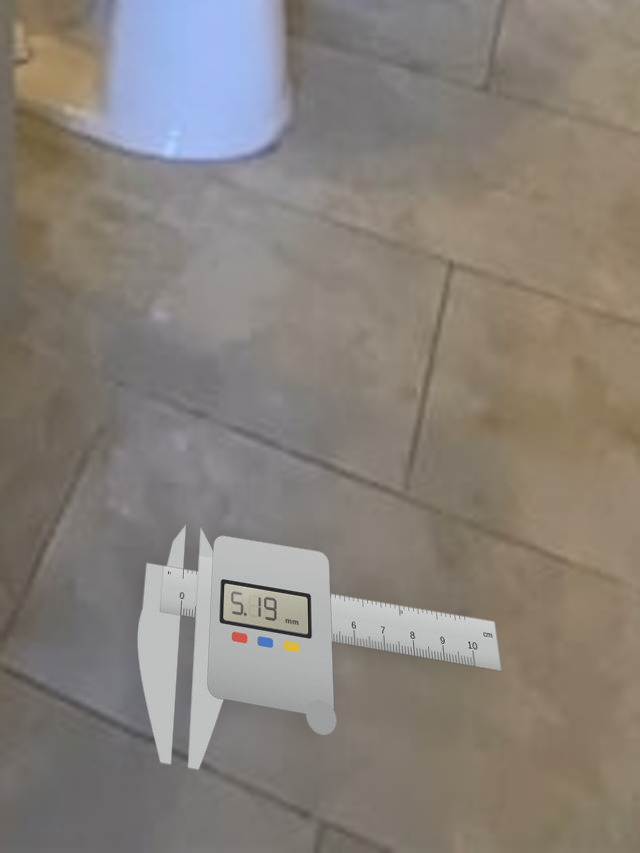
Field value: 5.19 mm
